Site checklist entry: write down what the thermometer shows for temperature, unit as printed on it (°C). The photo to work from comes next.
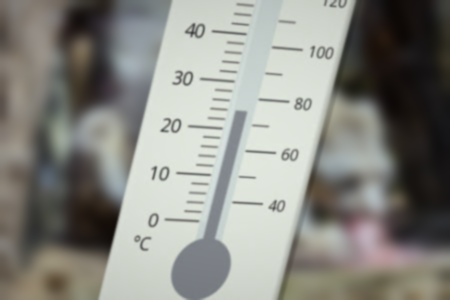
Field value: 24 °C
